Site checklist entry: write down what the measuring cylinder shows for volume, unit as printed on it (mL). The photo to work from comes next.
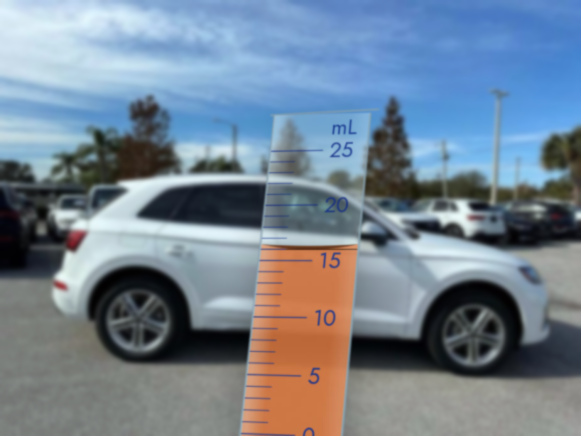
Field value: 16 mL
